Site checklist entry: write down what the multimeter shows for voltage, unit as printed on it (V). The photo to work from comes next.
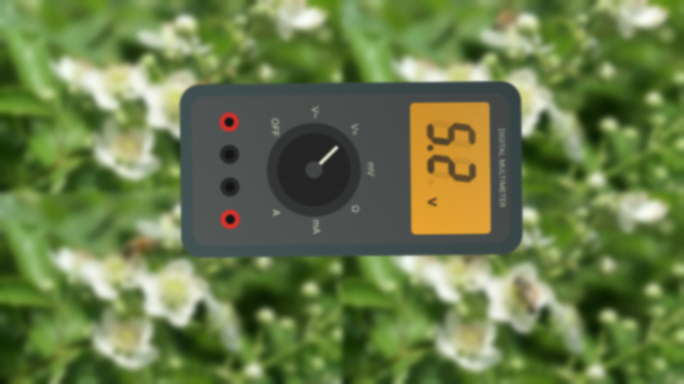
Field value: 5.2 V
